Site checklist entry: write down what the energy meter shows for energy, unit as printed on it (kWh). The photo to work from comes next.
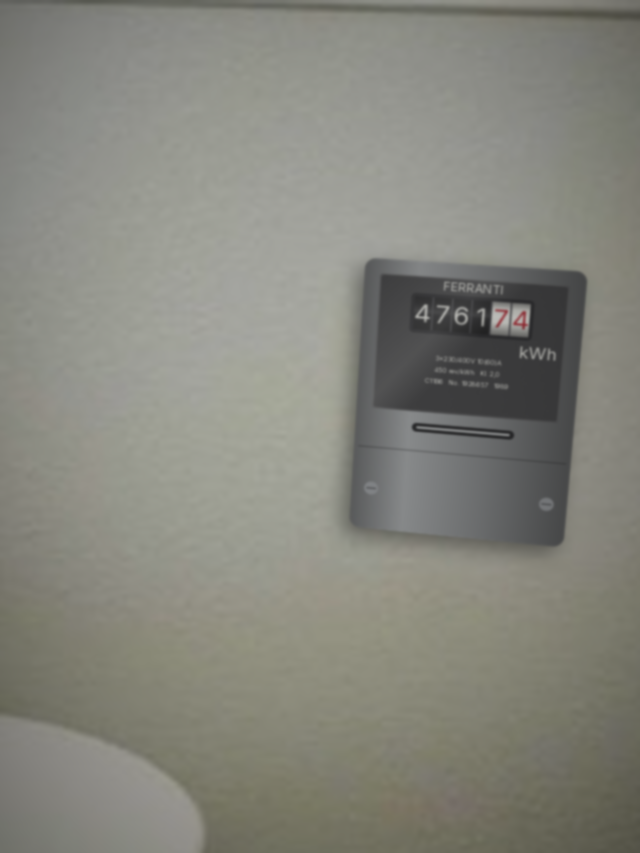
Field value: 4761.74 kWh
